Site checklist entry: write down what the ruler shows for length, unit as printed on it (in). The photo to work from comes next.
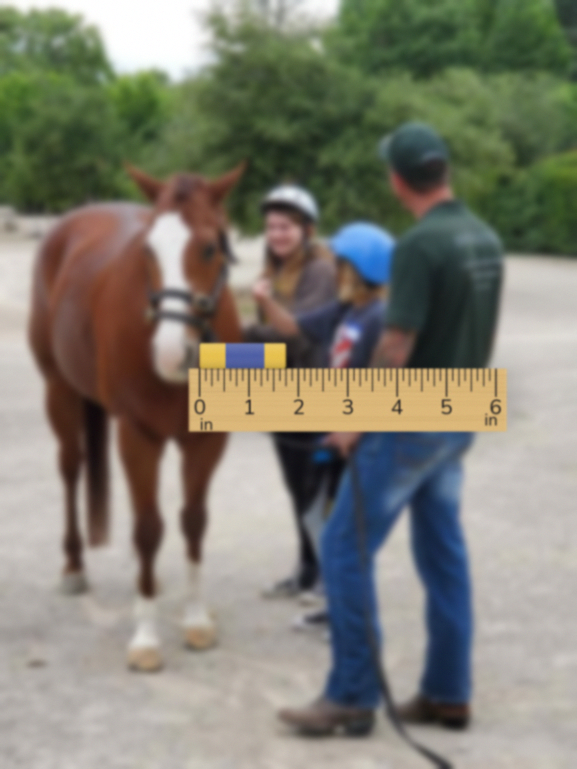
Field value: 1.75 in
